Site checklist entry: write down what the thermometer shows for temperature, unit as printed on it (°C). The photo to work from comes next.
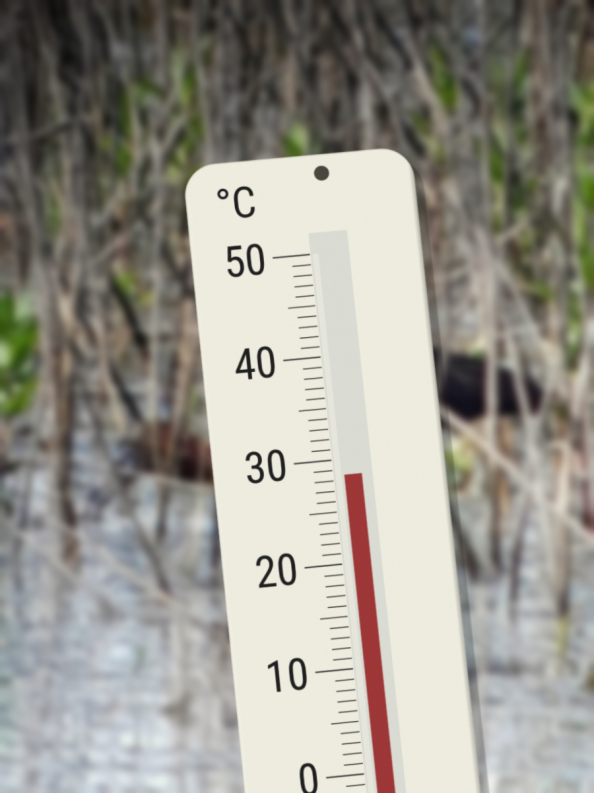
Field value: 28.5 °C
